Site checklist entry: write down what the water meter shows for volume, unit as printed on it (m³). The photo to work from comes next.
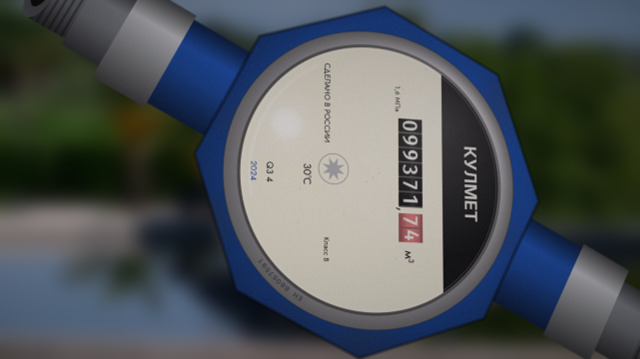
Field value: 99371.74 m³
